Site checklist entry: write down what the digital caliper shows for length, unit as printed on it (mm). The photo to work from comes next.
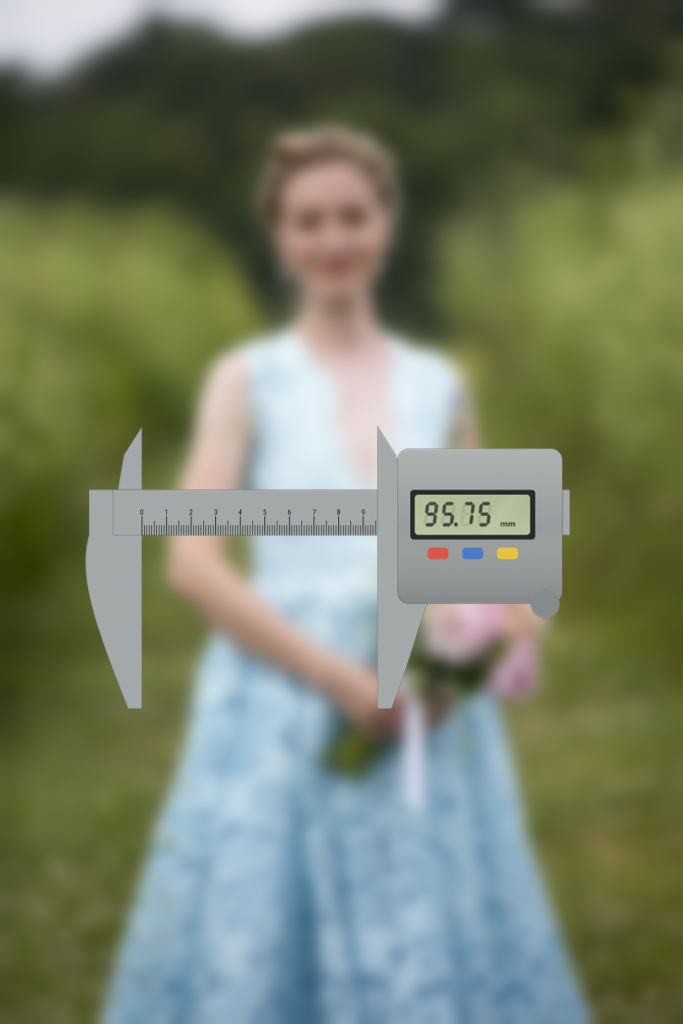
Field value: 95.75 mm
